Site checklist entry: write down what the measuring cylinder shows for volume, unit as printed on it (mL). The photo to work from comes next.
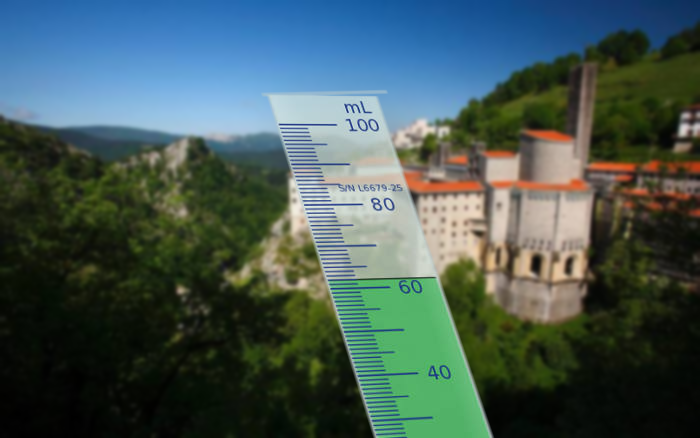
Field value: 62 mL
